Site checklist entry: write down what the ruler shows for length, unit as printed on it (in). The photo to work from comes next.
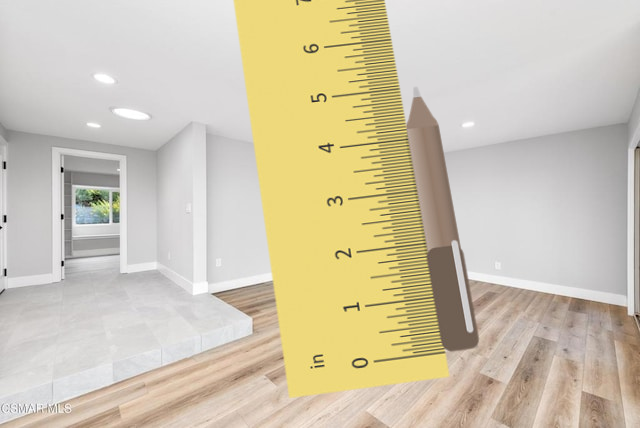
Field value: 5 in
